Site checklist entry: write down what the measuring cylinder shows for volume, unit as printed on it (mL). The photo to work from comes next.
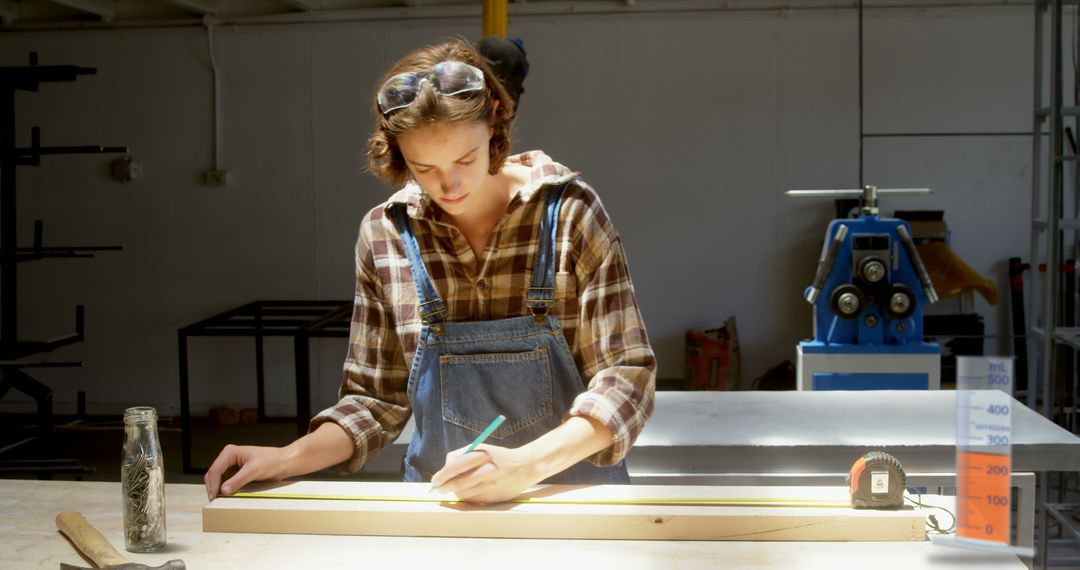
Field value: 250 mL
